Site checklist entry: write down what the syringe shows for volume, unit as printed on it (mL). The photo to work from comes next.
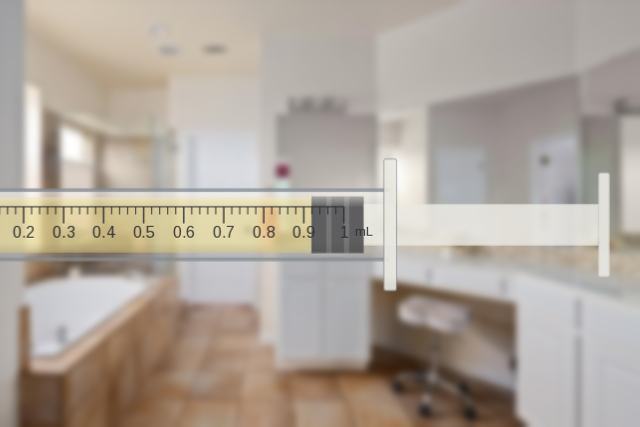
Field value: 0.92 mL
